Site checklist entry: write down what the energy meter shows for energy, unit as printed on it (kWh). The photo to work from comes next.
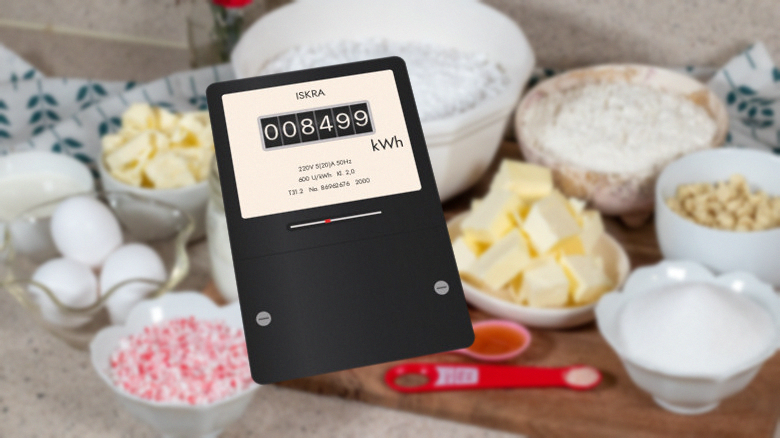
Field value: 8499 kWh
